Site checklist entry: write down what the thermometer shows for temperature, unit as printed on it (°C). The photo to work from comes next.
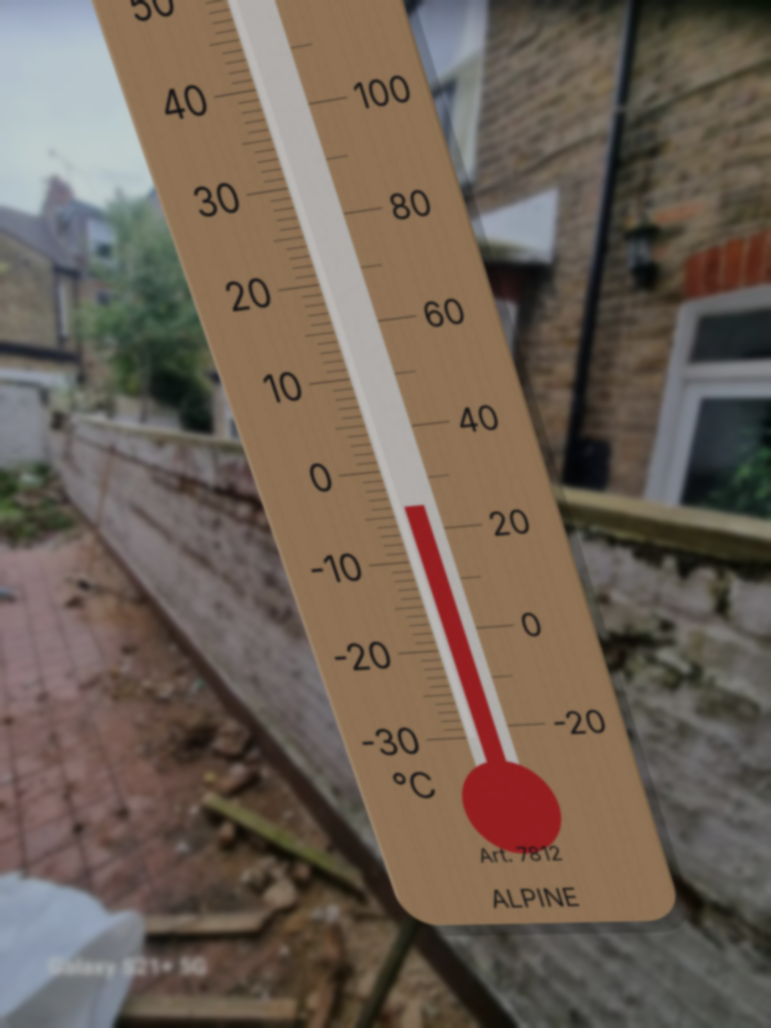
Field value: -4 °C
